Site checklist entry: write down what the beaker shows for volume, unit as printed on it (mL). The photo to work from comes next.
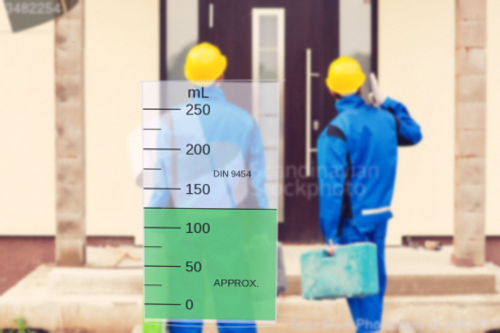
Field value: 125 mL
